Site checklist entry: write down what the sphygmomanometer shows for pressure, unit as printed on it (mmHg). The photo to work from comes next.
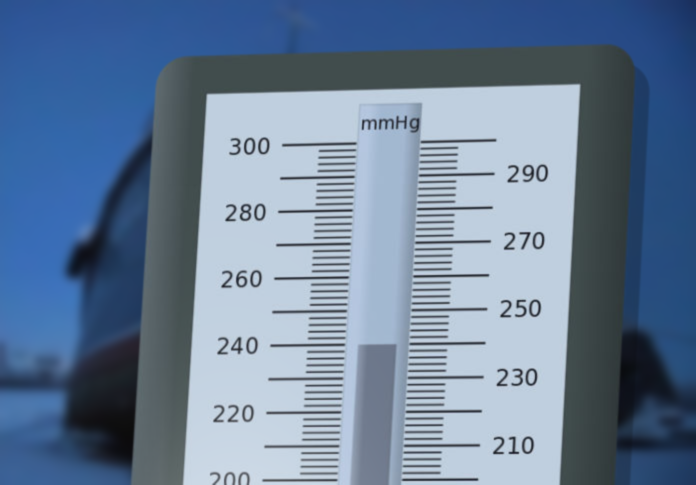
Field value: 240 mmHg
